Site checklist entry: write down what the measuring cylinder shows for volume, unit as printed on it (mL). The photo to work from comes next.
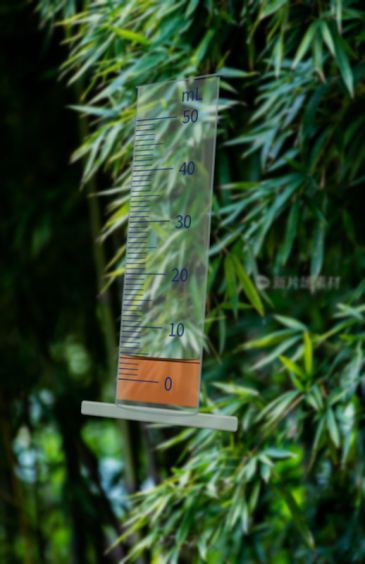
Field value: 4 mL
